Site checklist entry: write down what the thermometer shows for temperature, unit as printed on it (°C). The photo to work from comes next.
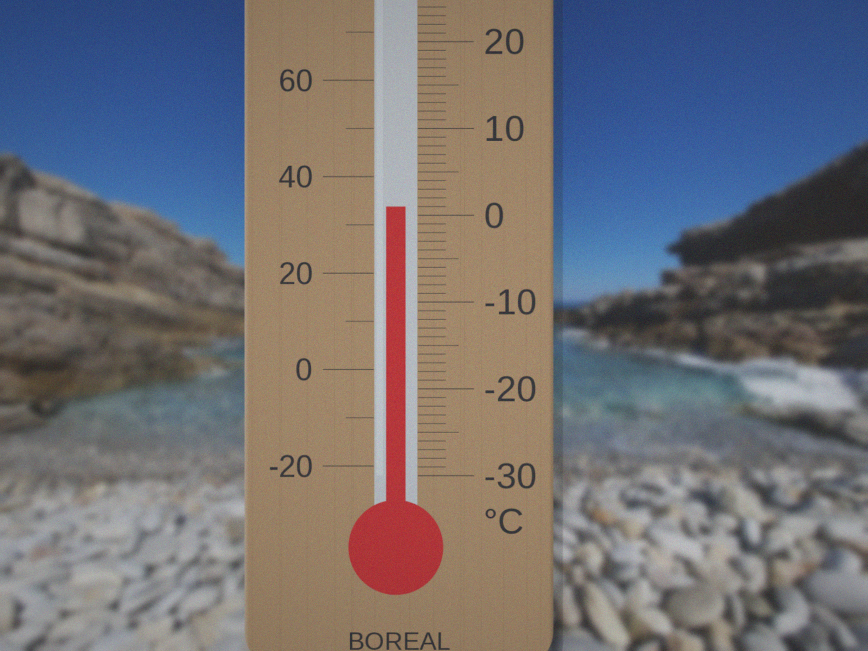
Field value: 1 °C
